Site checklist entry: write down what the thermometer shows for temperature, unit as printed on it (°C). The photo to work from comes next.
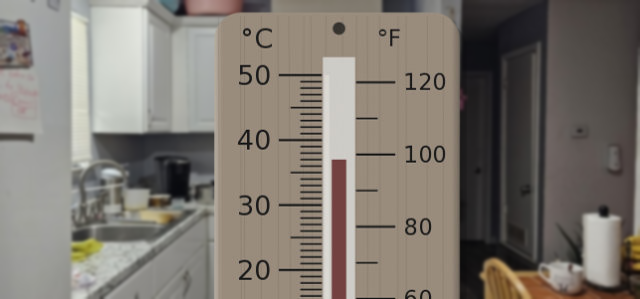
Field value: 37 °C
